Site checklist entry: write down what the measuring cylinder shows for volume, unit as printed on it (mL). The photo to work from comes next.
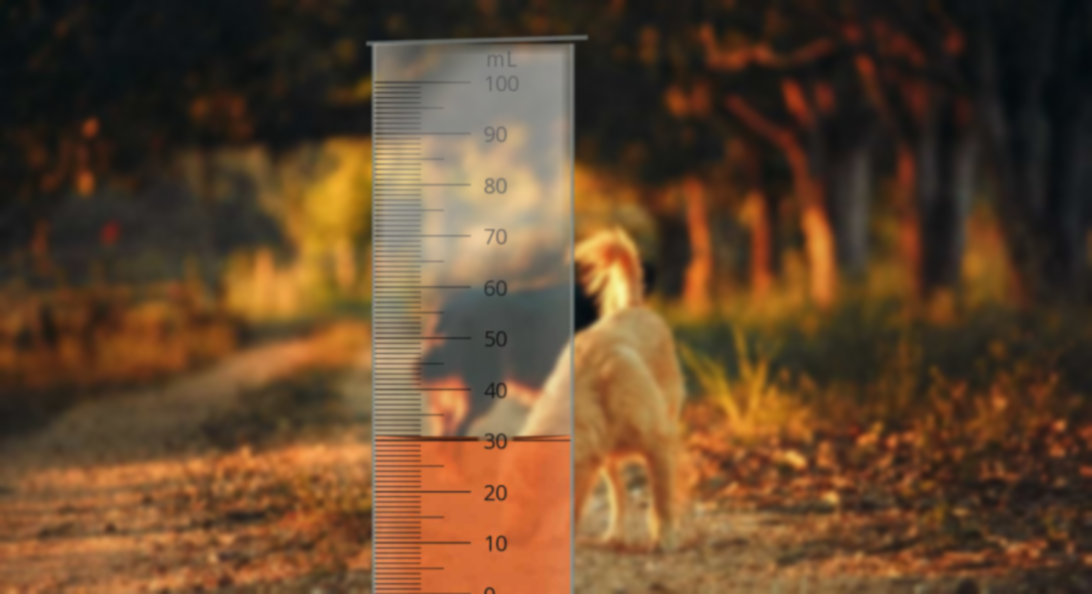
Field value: 30 mL
